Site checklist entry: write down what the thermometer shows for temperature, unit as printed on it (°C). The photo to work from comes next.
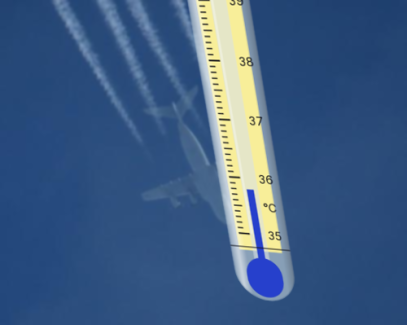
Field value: 35.8 °C
